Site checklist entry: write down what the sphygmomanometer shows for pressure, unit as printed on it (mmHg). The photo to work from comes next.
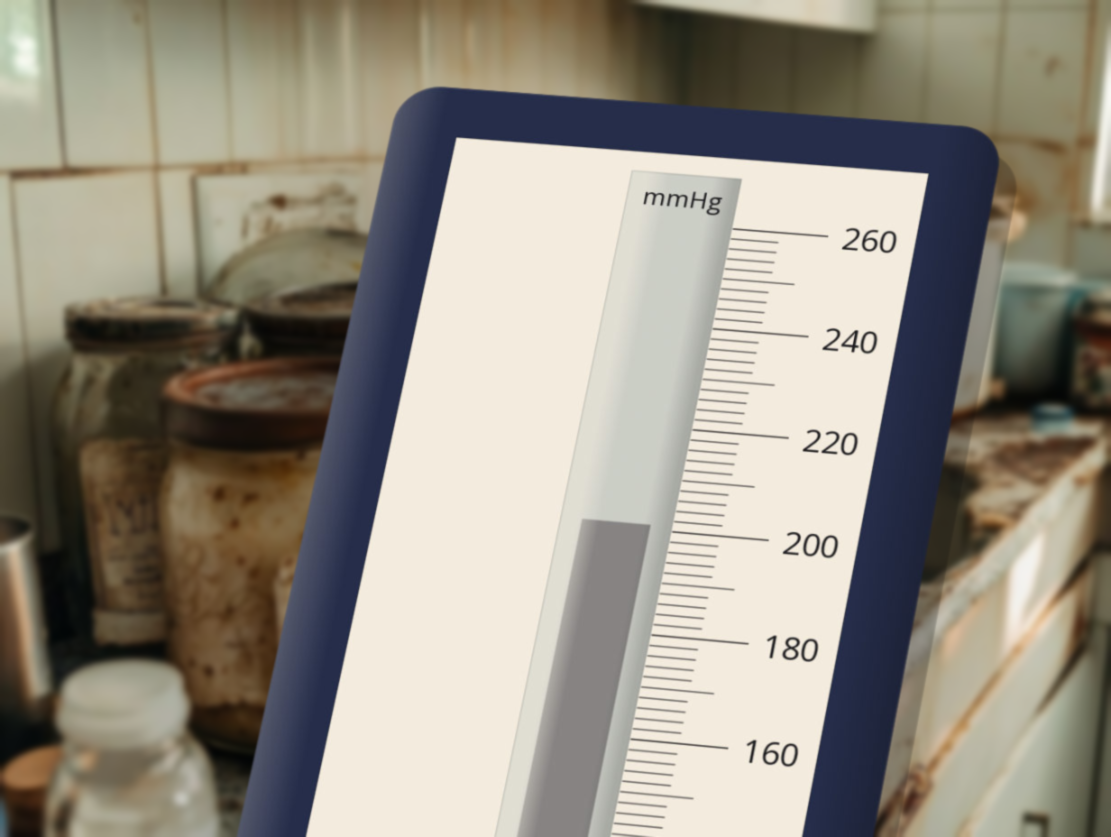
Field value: 201 mmHg
